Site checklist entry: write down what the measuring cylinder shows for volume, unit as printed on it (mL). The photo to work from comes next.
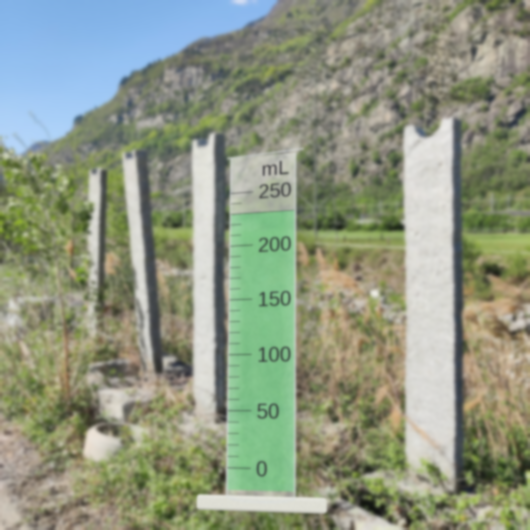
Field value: 230 mL
